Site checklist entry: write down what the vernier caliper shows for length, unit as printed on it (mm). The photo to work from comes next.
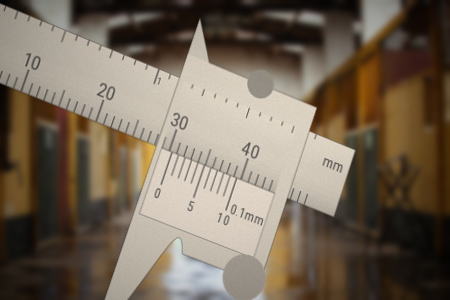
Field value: 30.4 mm
